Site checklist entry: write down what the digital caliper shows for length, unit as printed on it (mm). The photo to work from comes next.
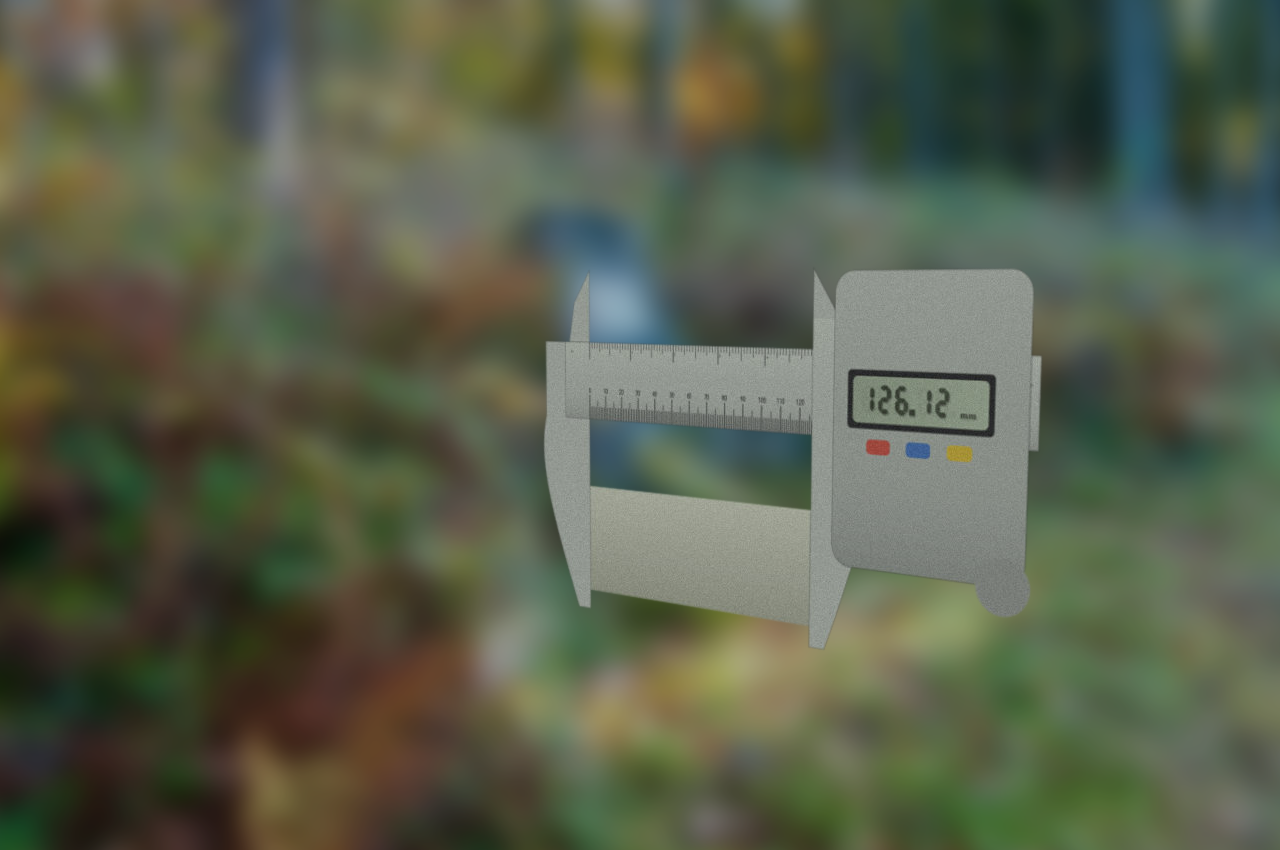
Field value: 126.12 mm
